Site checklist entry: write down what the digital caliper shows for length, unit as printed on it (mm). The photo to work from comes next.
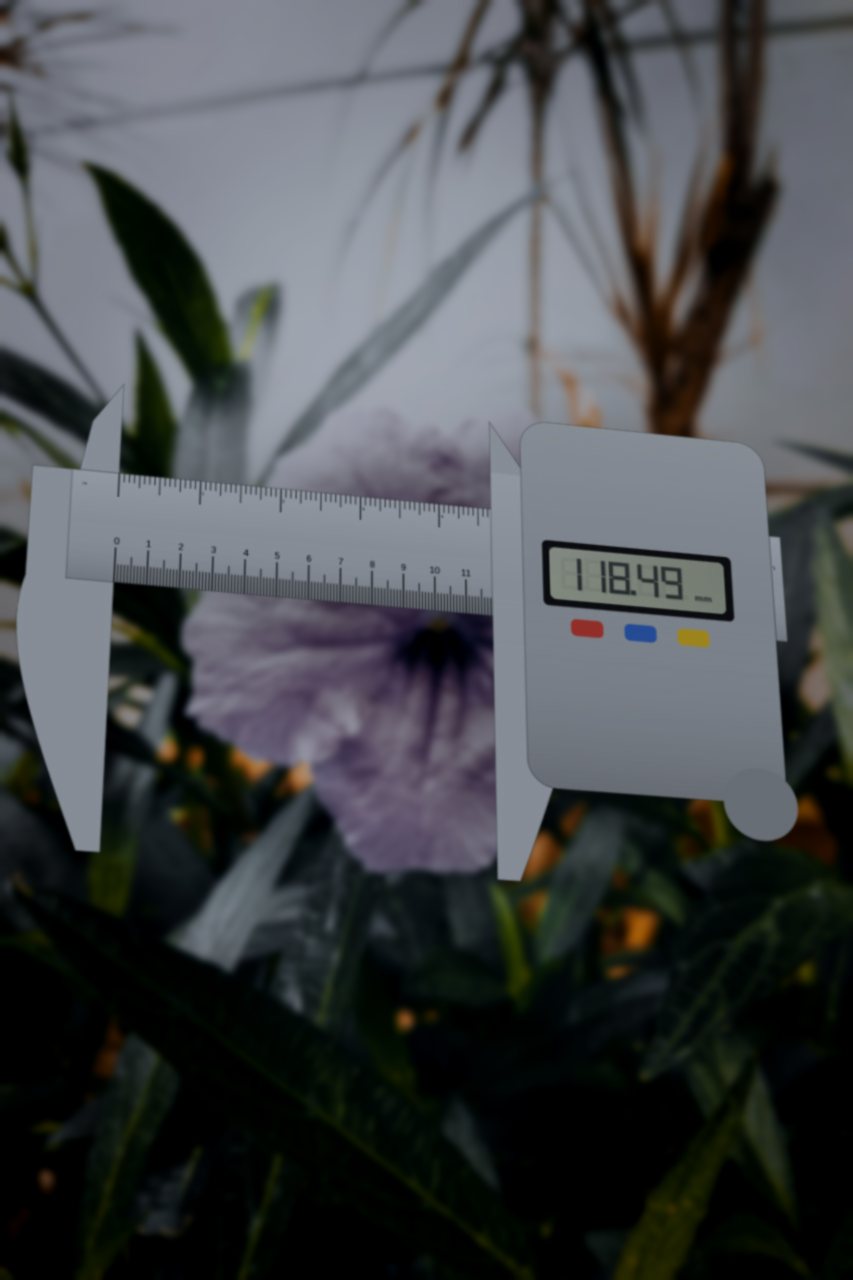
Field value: 118.49 mm
